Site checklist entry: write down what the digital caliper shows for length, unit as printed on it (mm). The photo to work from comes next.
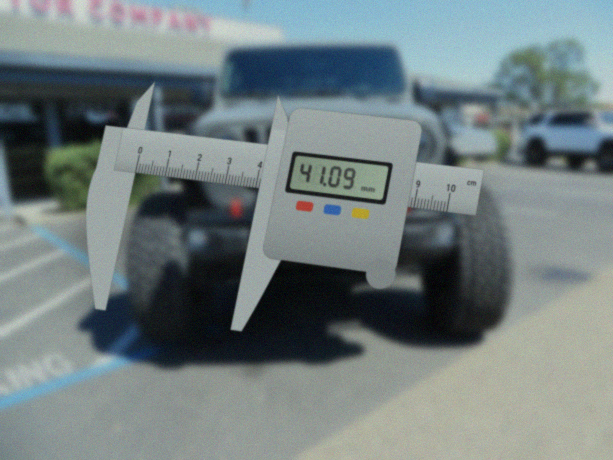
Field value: 41.09 mm
